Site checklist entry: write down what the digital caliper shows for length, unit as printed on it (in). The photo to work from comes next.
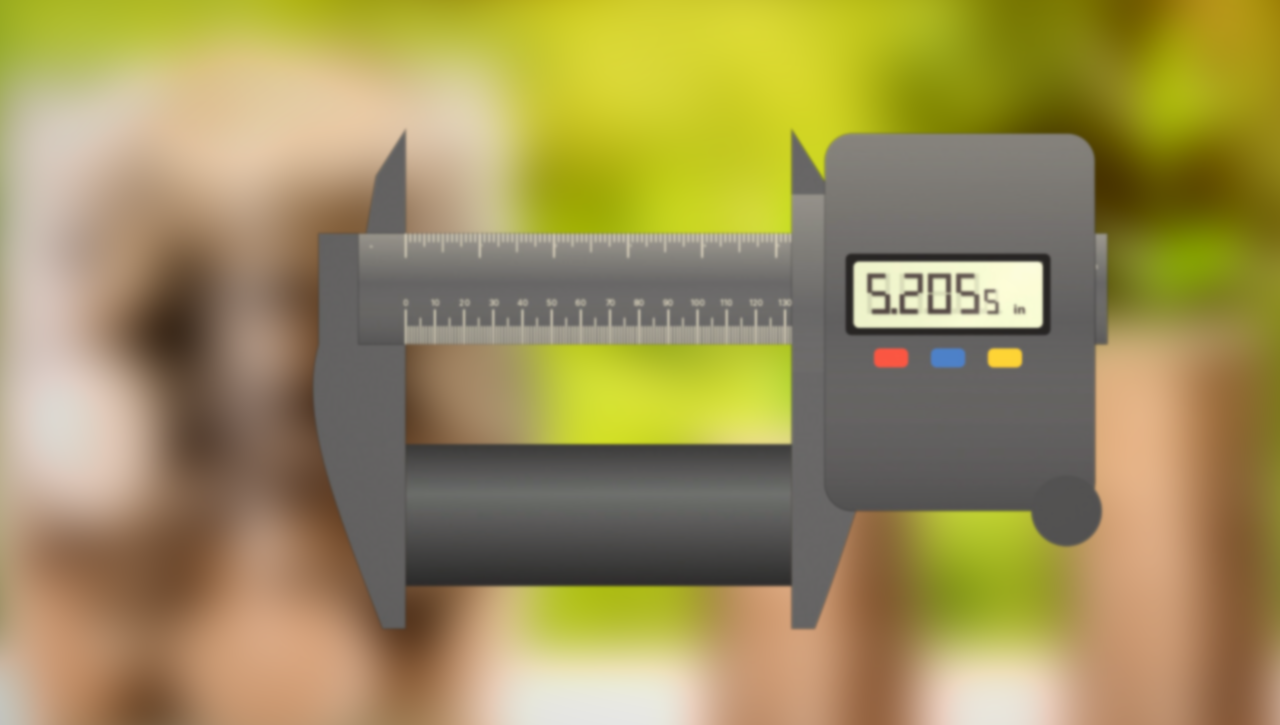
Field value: 5.2055 in
